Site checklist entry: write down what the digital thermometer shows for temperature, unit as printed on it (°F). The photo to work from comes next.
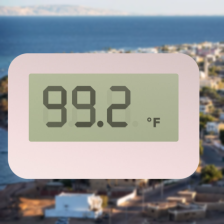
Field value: 99.2 °F
